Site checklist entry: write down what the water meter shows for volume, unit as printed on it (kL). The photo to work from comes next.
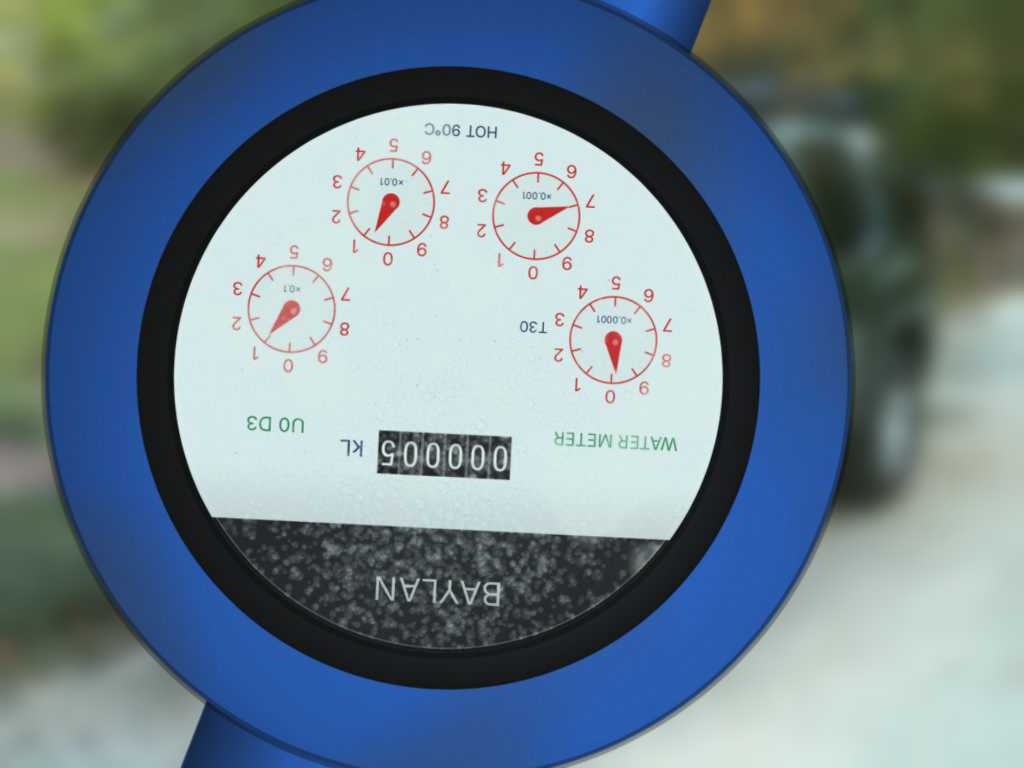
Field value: 5.1069 kL
